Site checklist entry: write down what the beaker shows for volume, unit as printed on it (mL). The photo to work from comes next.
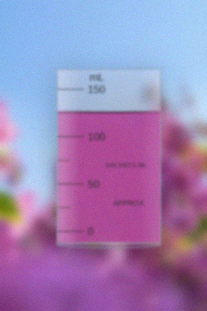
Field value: 125 mL
